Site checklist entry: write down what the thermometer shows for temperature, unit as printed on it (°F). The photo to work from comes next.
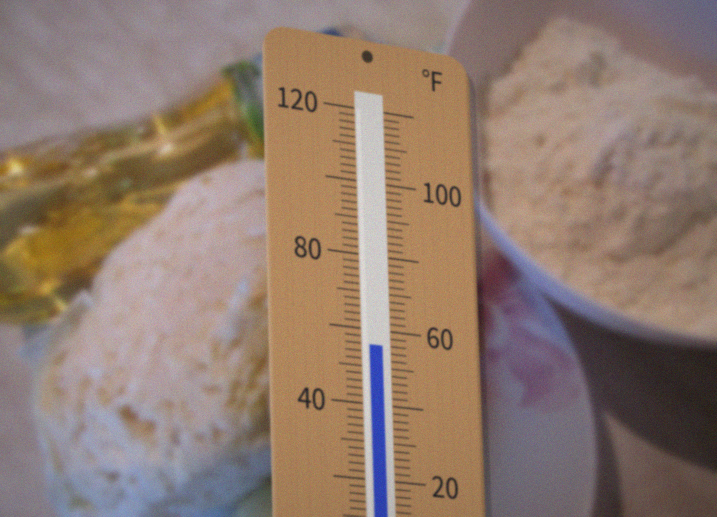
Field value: 56 °F
